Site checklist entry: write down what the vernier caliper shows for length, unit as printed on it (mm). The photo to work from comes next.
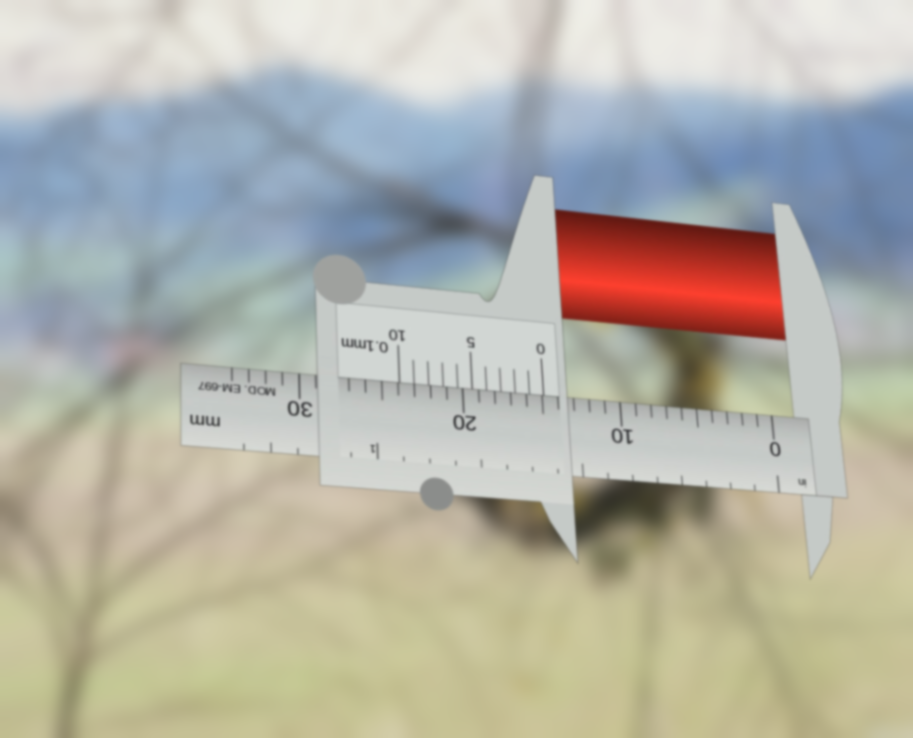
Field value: 14.9 mm
